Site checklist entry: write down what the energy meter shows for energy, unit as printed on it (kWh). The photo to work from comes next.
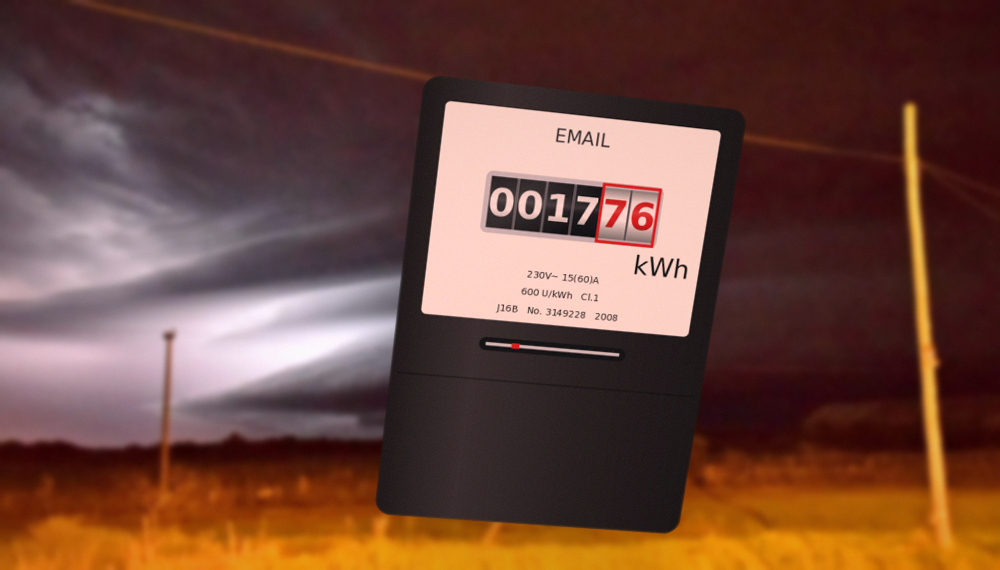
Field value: 17.76 kWh
